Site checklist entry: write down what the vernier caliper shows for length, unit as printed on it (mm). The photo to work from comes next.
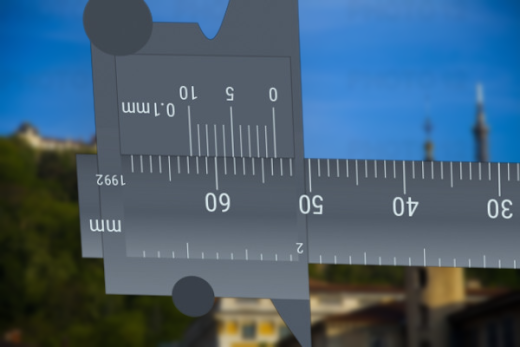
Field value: 53.6 mm
